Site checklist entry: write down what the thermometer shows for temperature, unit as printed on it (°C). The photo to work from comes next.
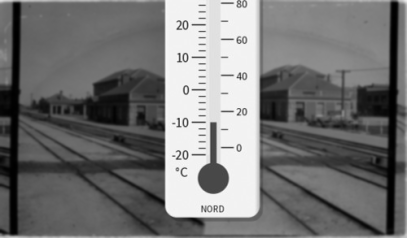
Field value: -10 °C
